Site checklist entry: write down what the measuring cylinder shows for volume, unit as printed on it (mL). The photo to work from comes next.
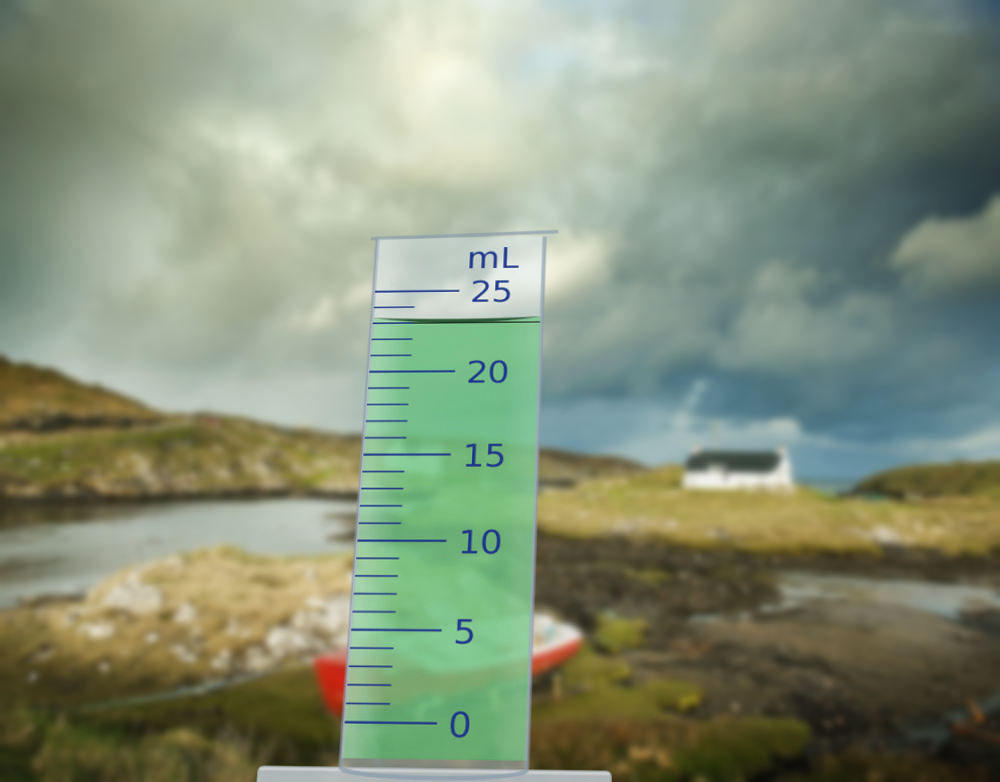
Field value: 23 mL
